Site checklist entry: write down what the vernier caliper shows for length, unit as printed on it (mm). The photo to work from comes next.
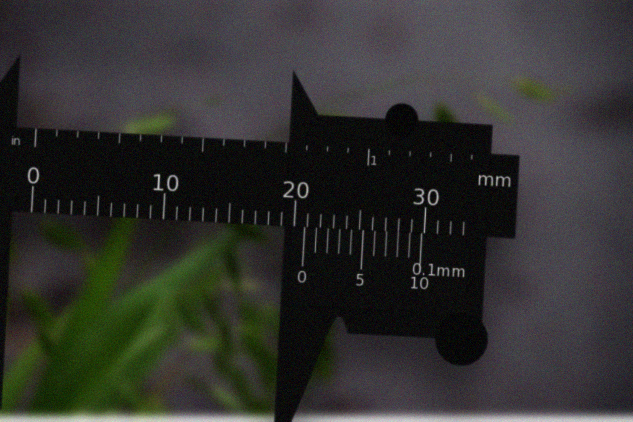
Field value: 20.8 mm
